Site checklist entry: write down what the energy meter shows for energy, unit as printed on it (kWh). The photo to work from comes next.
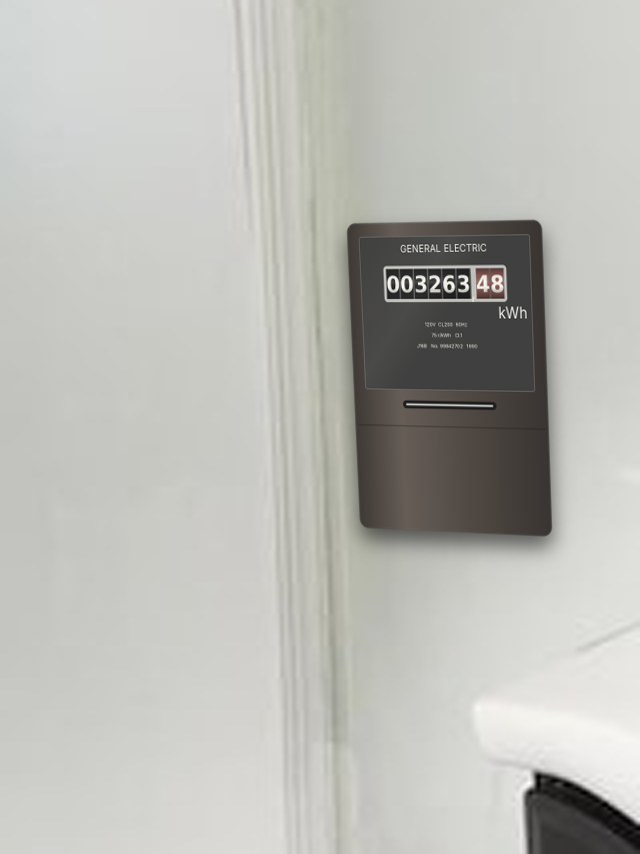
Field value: 3263.48 kWh
